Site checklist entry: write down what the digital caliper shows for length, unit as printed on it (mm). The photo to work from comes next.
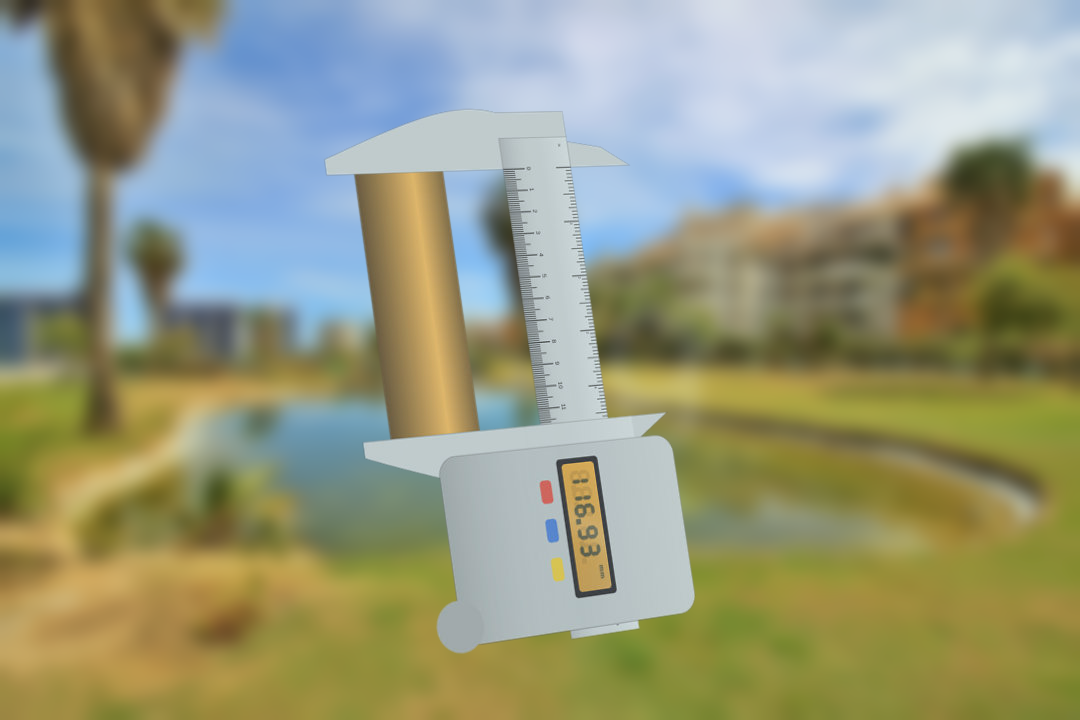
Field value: 116.93 mm
